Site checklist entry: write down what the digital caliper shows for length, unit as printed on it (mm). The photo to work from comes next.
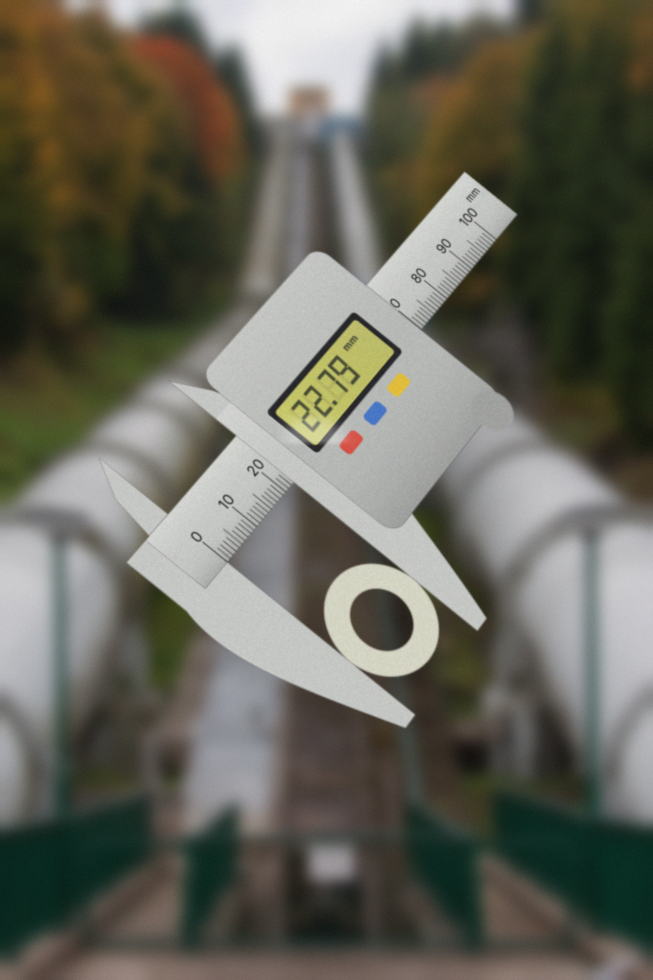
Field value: 22.79 mm
